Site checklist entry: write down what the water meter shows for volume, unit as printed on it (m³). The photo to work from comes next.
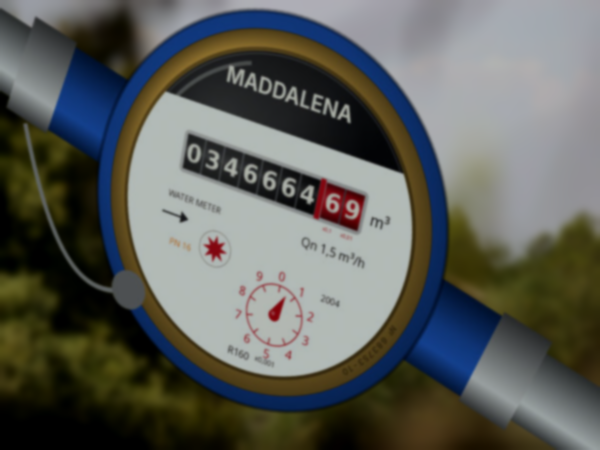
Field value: 346664.690 m³
